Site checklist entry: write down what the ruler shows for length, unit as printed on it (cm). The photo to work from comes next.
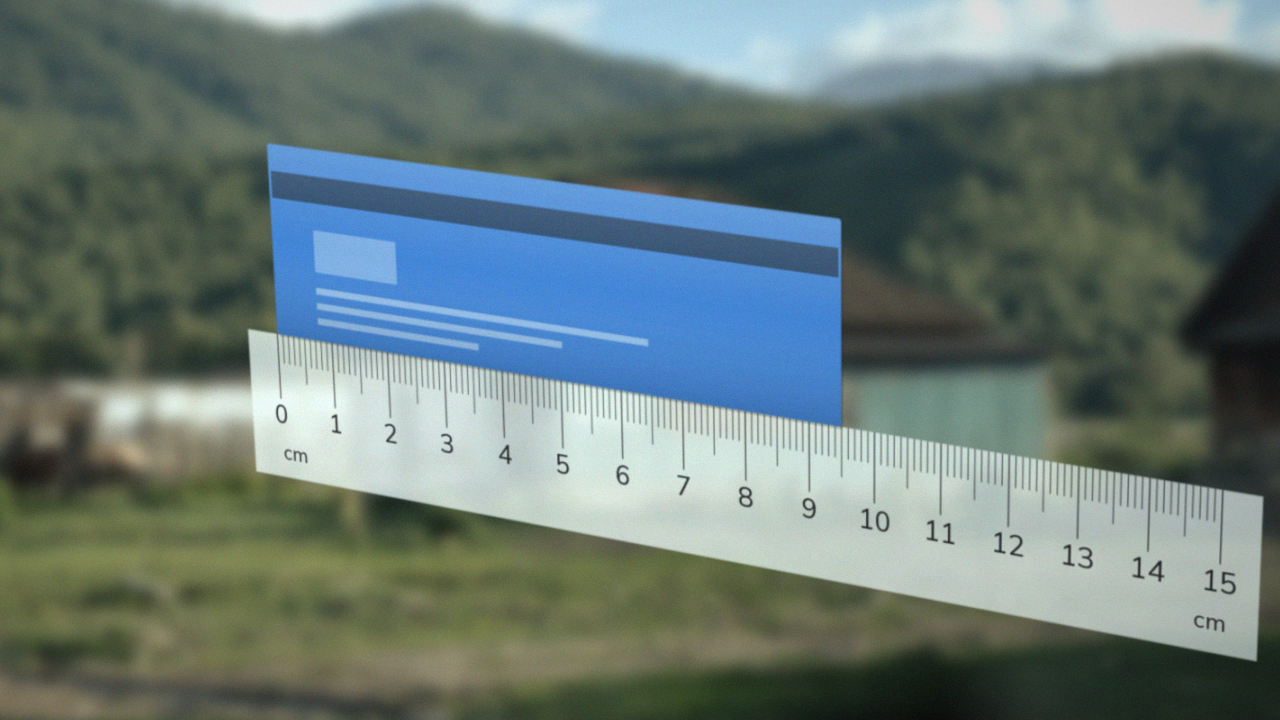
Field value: 9.5 cm
